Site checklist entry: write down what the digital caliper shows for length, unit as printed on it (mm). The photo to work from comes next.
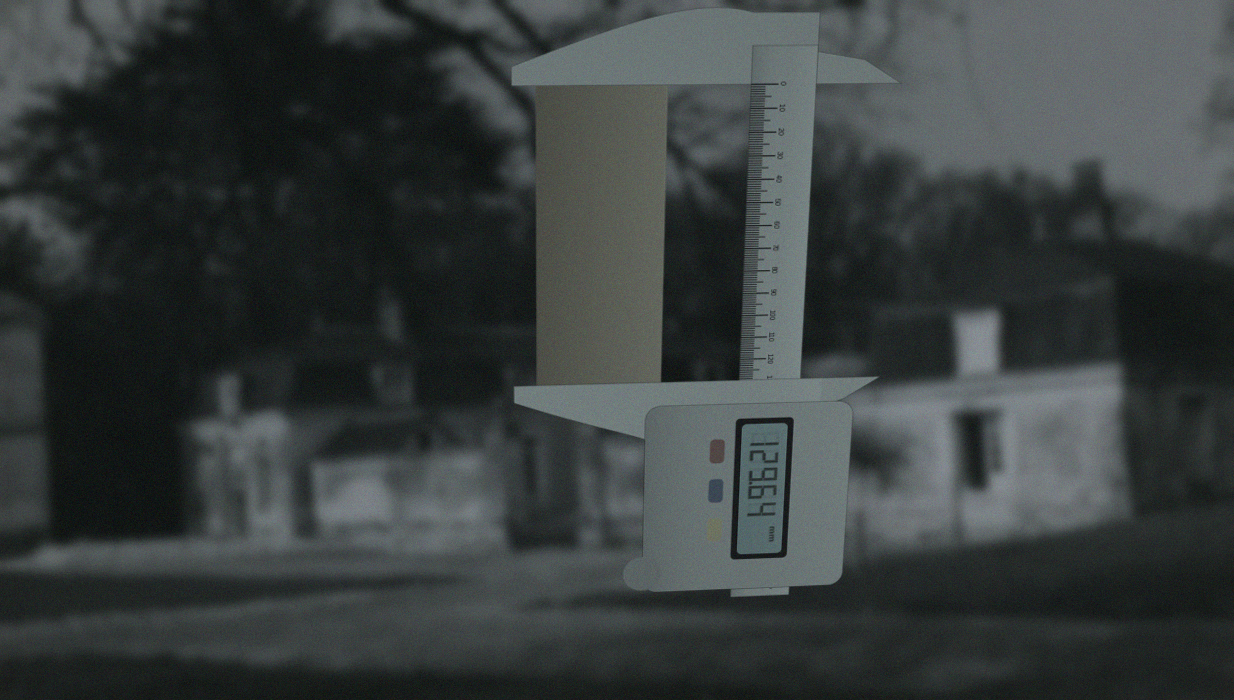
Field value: 129.64 mm
